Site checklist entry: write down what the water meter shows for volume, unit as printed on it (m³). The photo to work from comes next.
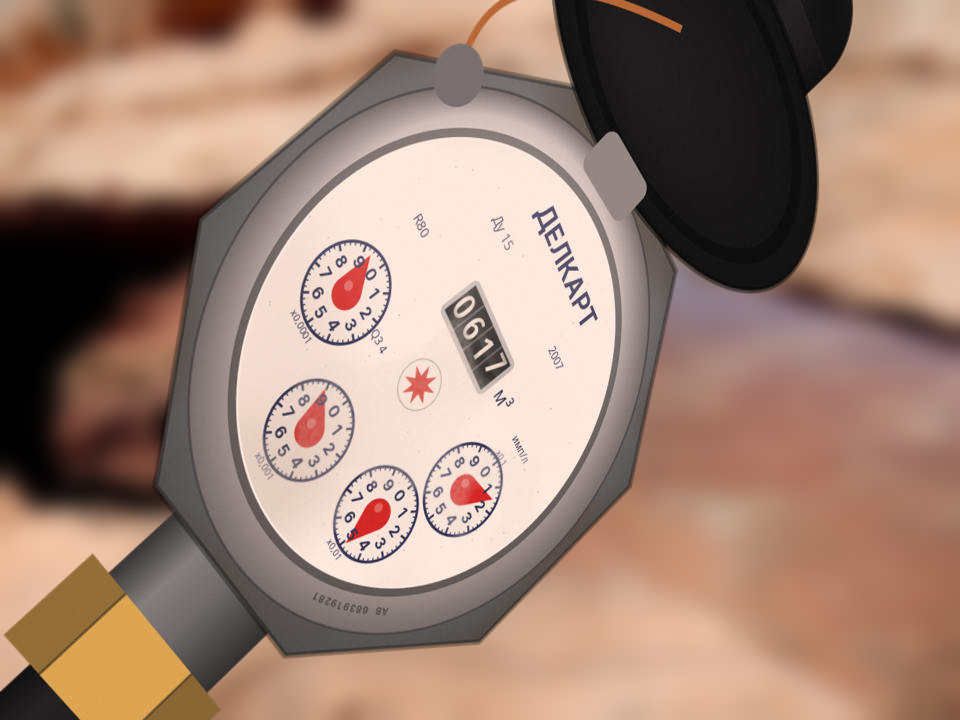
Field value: 617.1489 m³
